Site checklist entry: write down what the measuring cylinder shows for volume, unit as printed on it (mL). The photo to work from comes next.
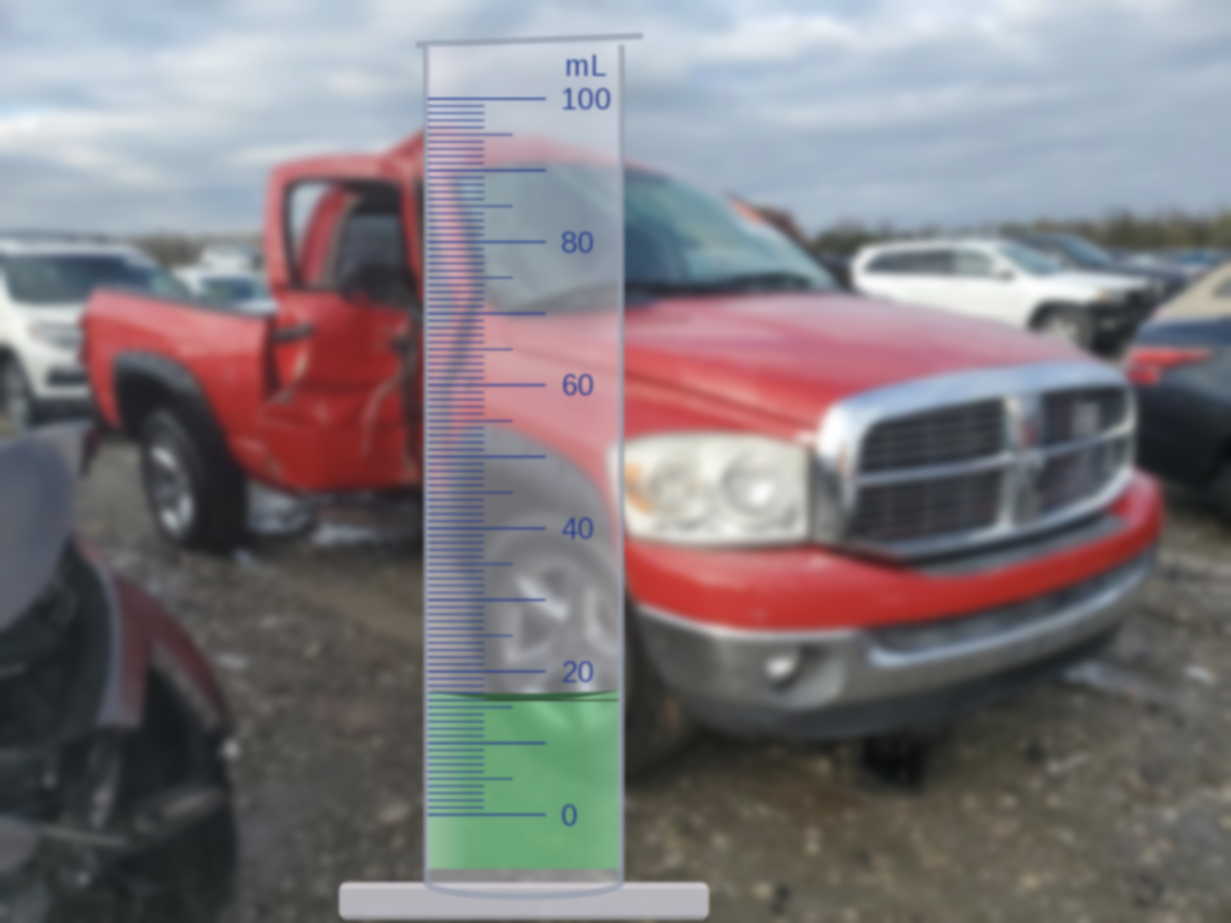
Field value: 16 mL
